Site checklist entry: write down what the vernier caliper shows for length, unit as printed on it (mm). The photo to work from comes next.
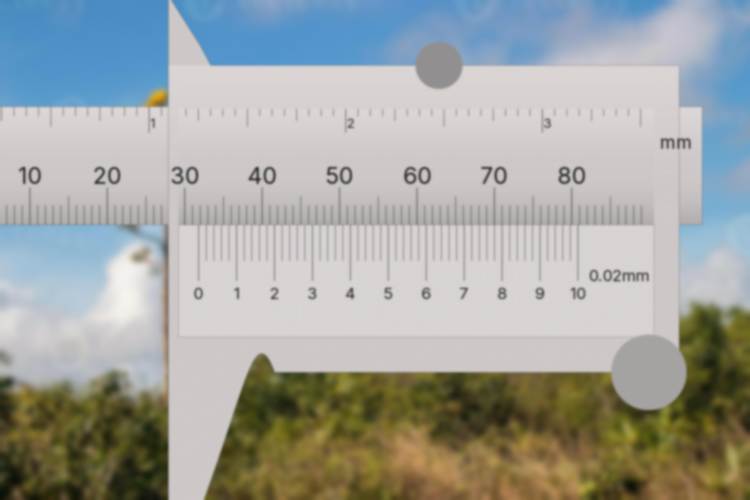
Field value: 31.8 mm
